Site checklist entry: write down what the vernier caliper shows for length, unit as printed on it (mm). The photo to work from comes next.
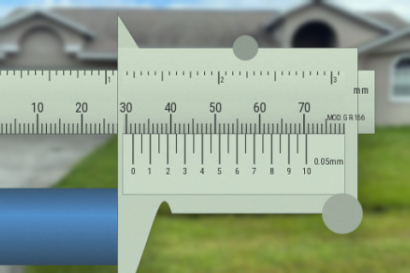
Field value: 31.5 mm
